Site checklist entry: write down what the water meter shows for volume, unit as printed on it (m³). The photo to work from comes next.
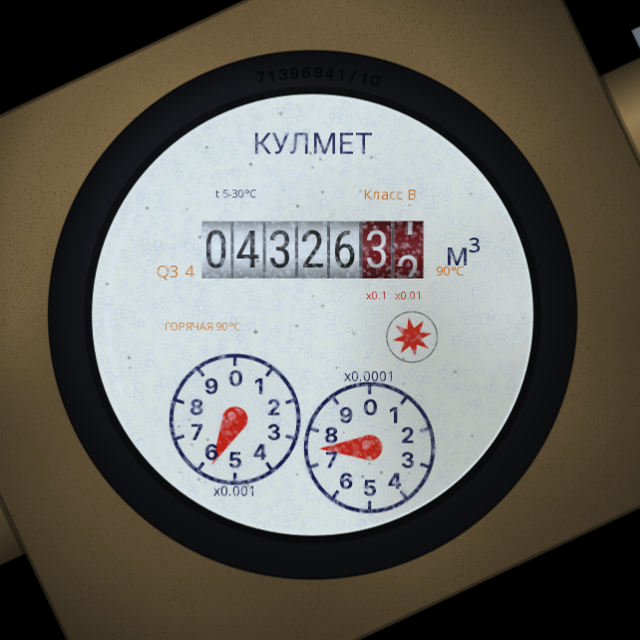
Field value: 4326.3157 m³
